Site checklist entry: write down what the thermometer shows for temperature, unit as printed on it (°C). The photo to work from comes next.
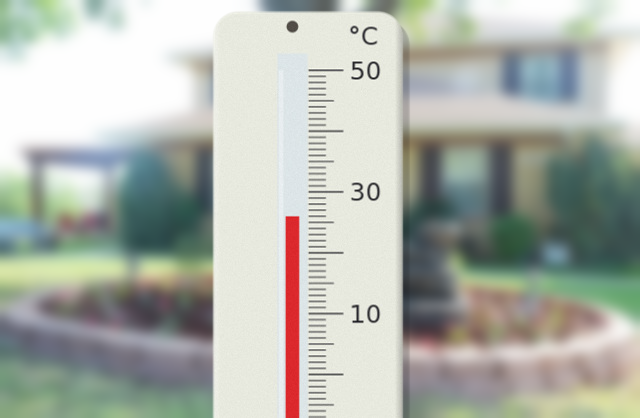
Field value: 26 °C
